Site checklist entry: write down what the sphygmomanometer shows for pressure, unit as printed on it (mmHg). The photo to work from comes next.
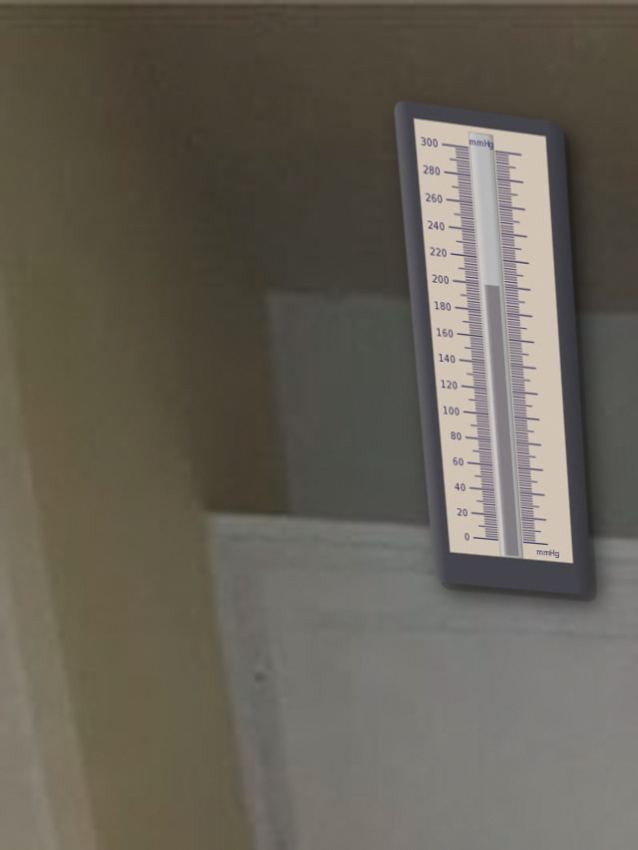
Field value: 200 mmHg
